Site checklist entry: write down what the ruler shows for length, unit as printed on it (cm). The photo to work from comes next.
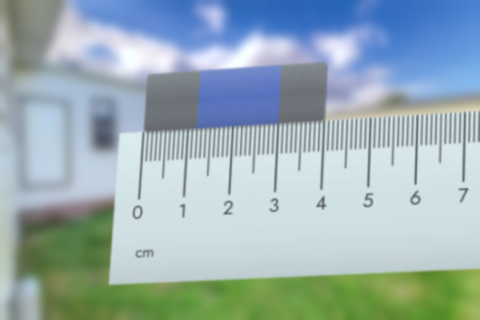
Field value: 4 cm
